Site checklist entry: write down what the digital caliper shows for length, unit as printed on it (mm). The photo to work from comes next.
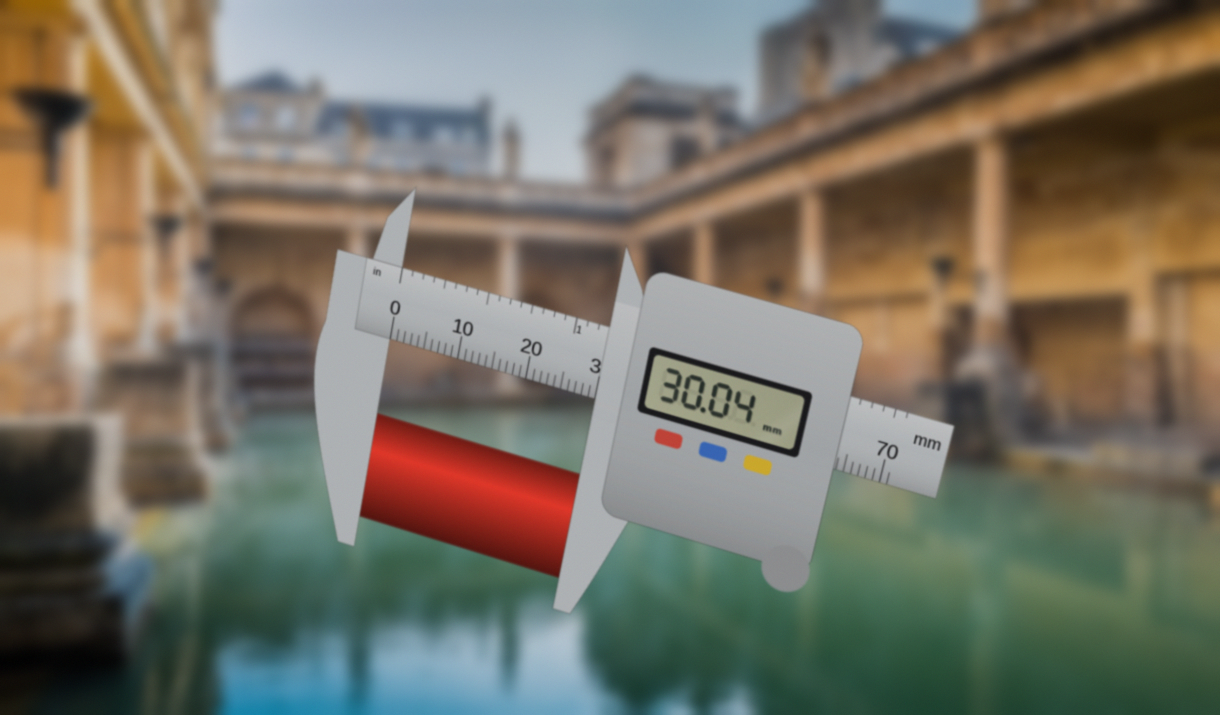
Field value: 30.04 mm
